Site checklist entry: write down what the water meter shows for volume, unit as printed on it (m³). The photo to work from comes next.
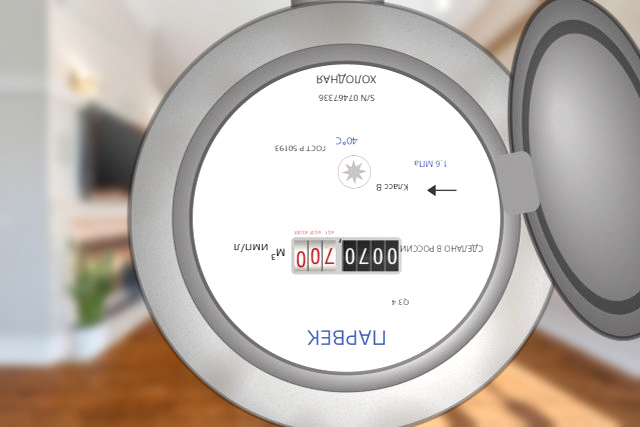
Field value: 70.700 m³
